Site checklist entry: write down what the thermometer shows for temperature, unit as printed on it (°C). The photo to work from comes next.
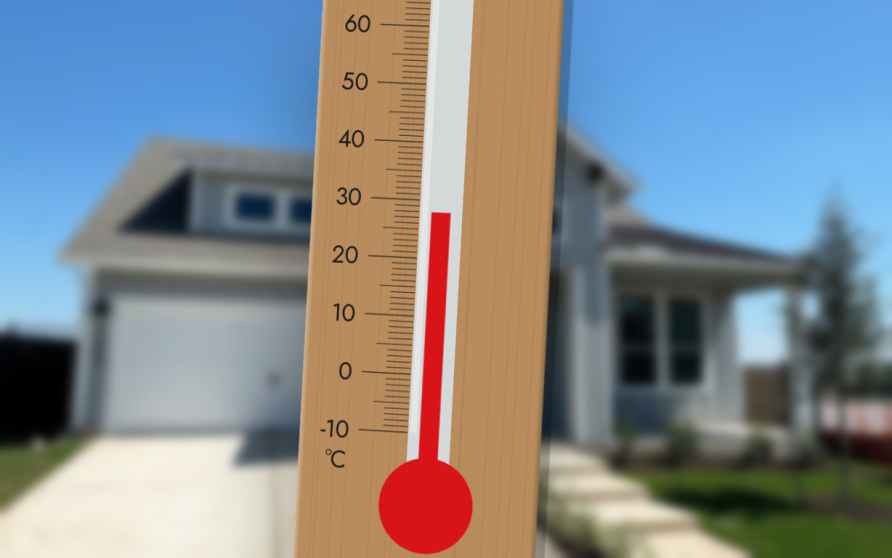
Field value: 28 °C
